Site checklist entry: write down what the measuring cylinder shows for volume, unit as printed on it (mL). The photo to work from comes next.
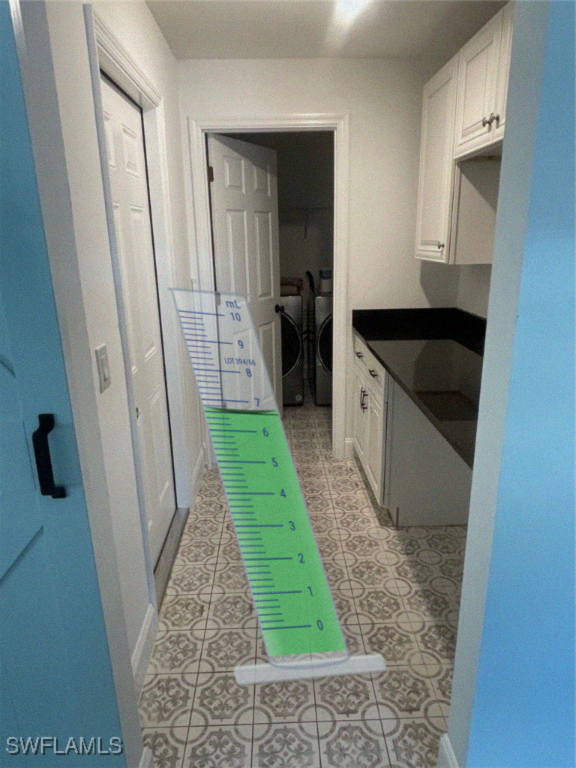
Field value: 6.6 mL
